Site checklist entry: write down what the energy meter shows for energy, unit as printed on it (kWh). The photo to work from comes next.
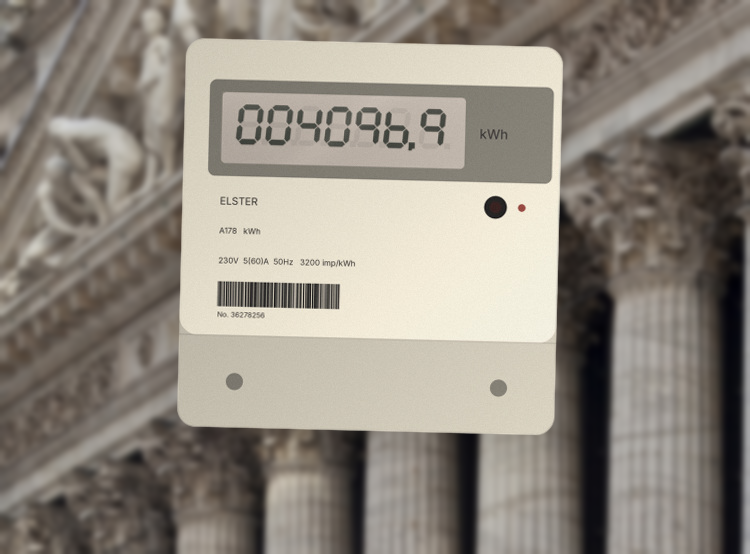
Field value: 4096.9 kWh
